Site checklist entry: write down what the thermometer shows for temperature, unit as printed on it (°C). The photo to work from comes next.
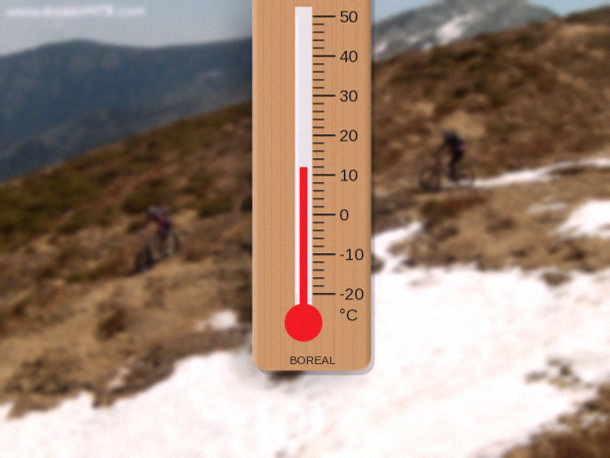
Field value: 12 °C
